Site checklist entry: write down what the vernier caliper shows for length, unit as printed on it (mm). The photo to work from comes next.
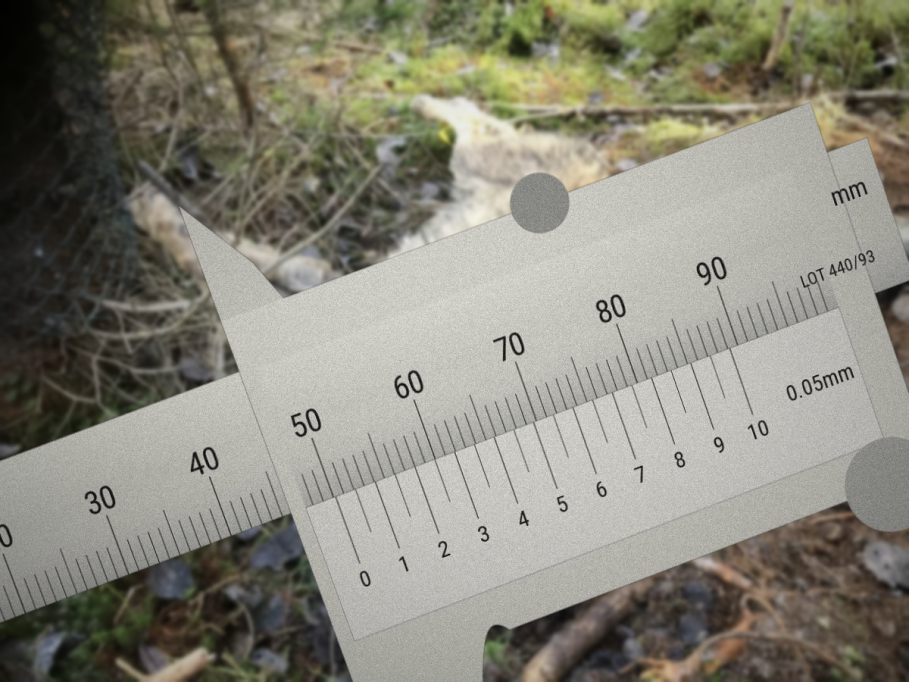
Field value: 50.2 mm
